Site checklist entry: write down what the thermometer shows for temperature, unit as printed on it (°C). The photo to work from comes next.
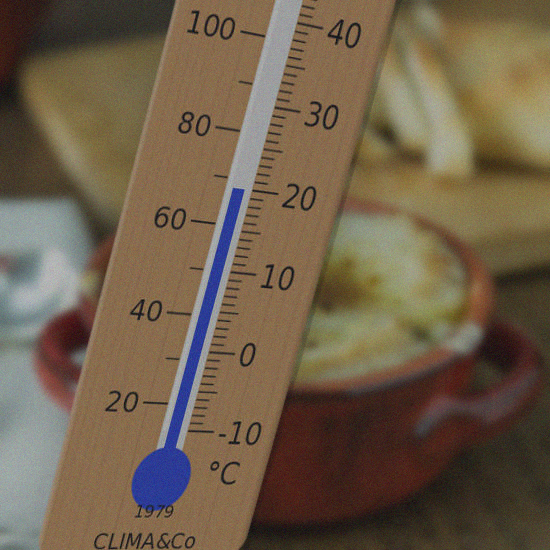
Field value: 20 °C
